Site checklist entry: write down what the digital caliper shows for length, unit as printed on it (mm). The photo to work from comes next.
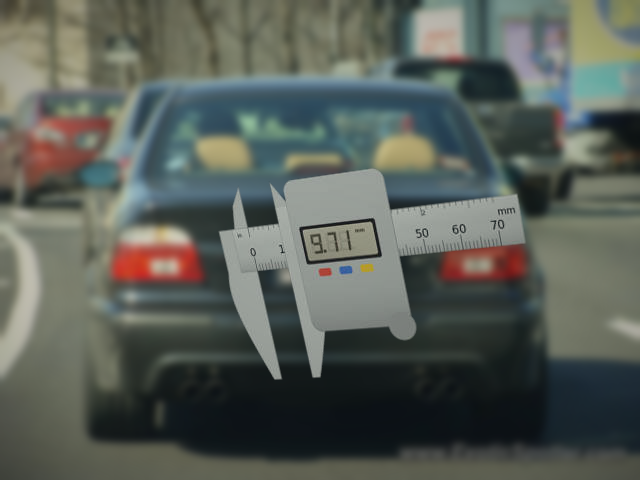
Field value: 9.71 mm
